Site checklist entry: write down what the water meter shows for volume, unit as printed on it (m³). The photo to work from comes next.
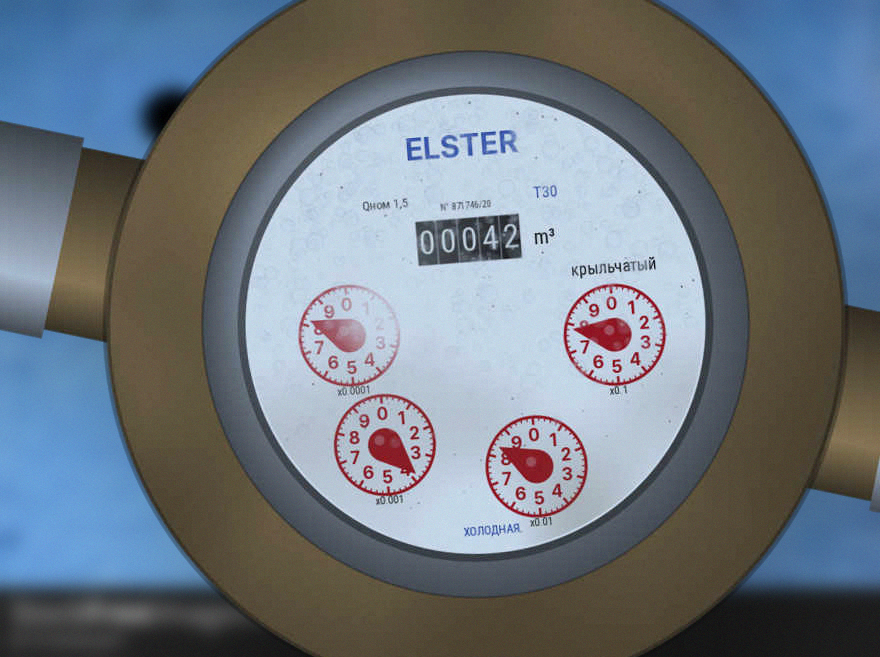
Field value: 42.7838 m³
